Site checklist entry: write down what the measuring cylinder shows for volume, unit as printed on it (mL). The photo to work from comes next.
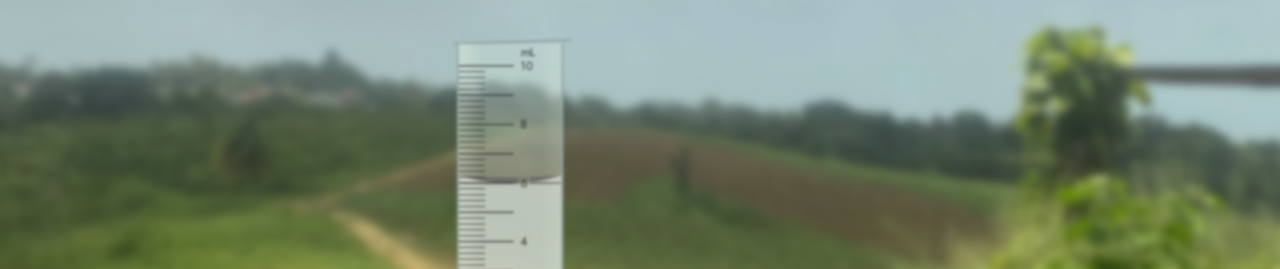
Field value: 6 mL
